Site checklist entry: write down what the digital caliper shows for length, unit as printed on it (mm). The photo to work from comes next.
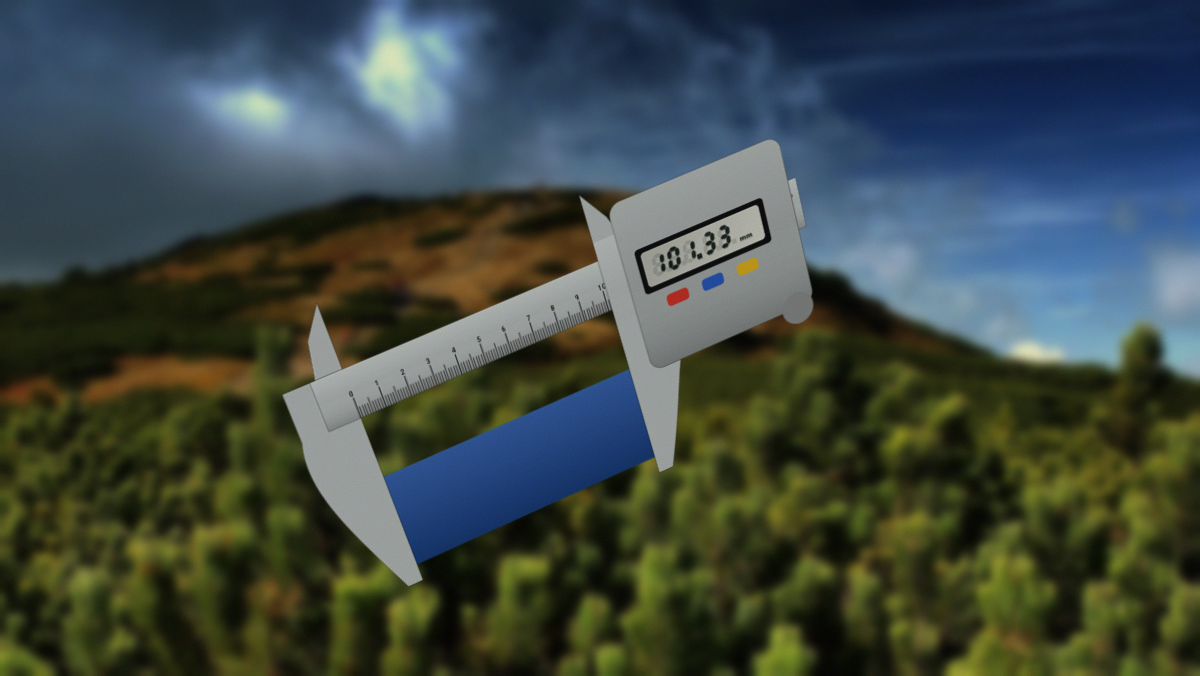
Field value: 101.33 mm
